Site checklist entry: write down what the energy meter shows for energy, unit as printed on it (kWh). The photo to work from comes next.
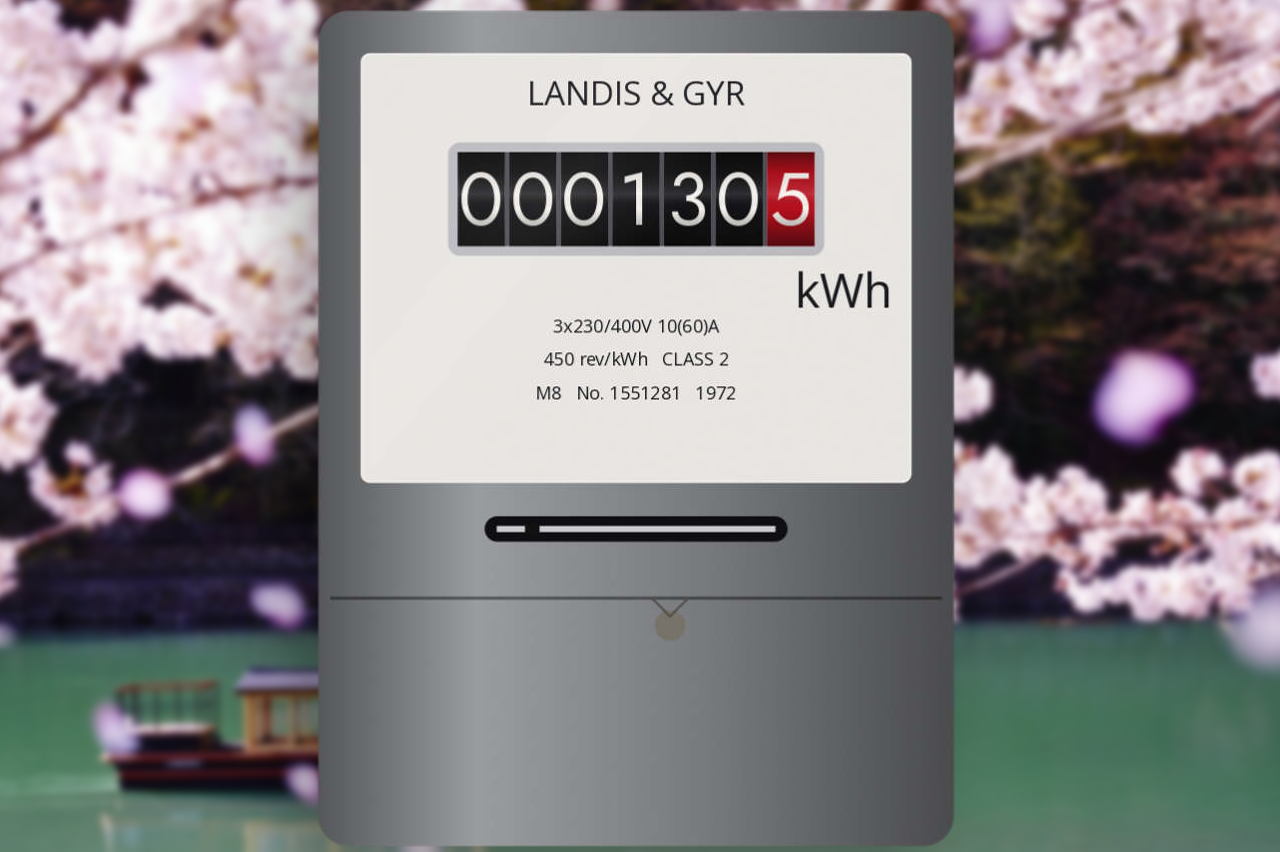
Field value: 130.5 kWh
